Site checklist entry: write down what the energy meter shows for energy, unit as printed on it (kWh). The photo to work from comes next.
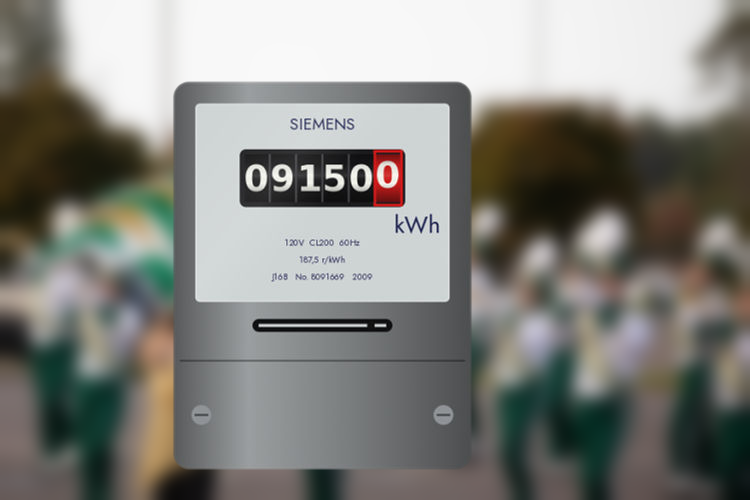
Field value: 9150.0 kWh
